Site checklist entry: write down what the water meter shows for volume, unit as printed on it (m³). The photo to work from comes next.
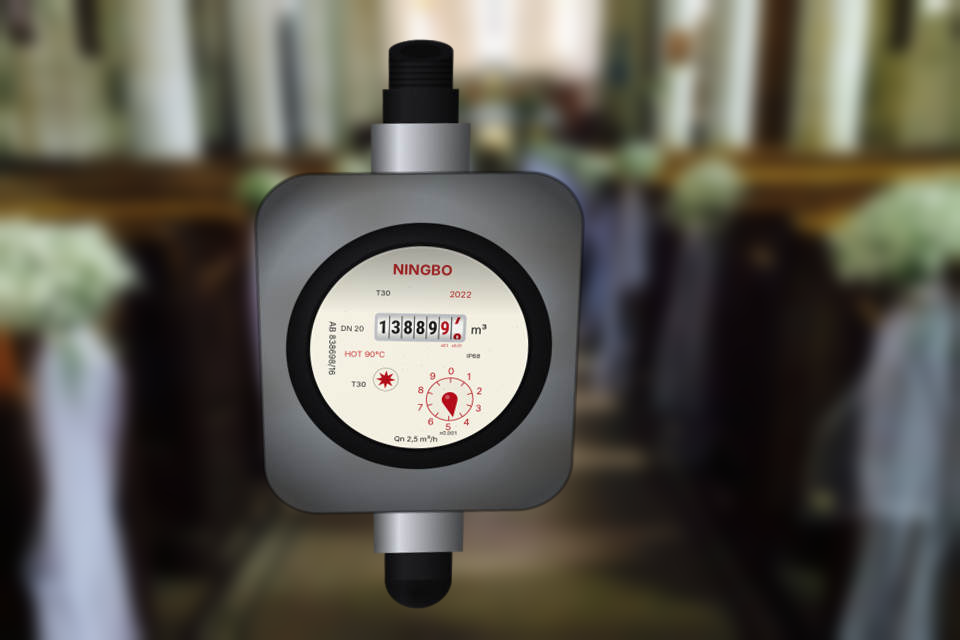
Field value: 13889.974 m³
